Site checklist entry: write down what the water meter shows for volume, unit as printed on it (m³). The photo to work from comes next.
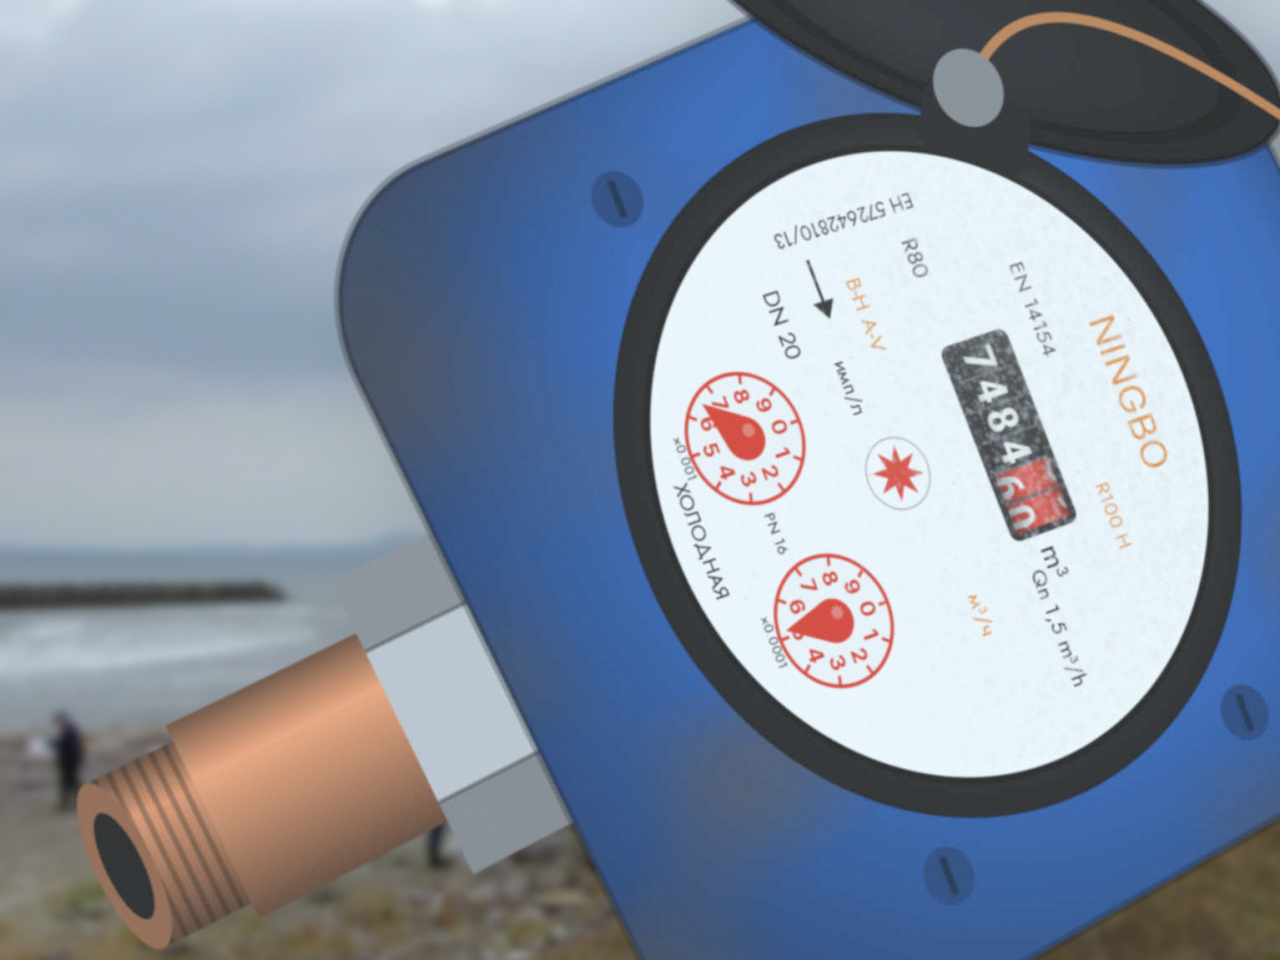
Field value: 7484.5965 m³
